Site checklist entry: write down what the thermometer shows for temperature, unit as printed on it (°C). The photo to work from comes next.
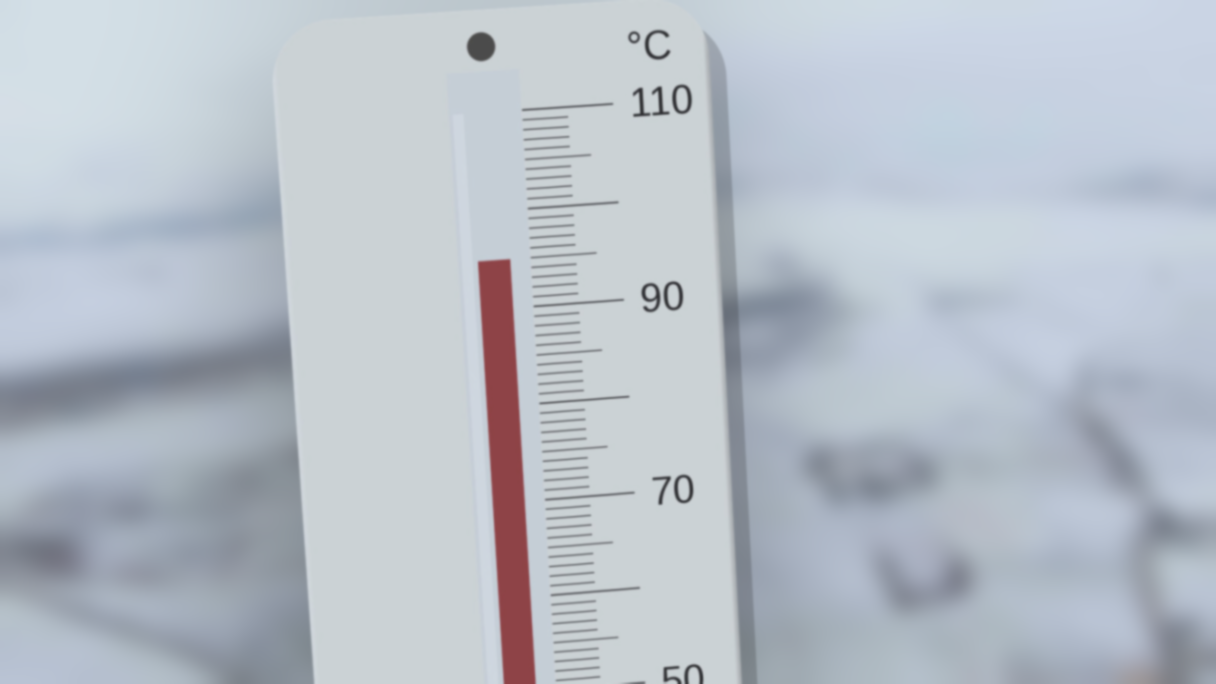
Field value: 95 °C
